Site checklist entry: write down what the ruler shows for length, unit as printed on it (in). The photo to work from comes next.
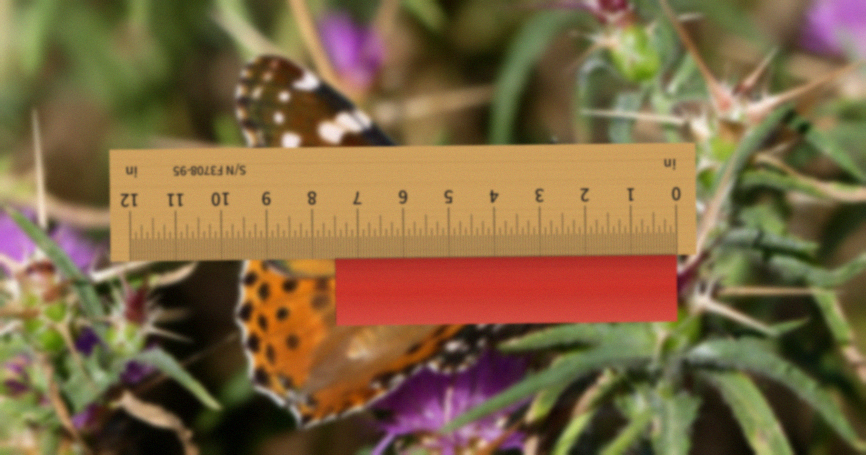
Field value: 7.5 in
